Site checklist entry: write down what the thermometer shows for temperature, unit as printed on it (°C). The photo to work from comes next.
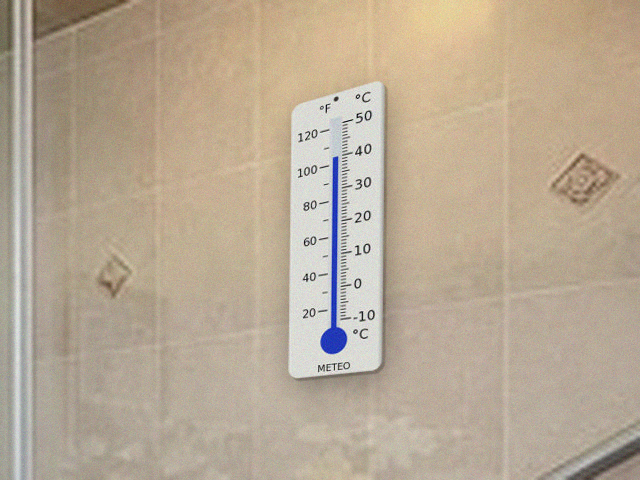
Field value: 40 °C
